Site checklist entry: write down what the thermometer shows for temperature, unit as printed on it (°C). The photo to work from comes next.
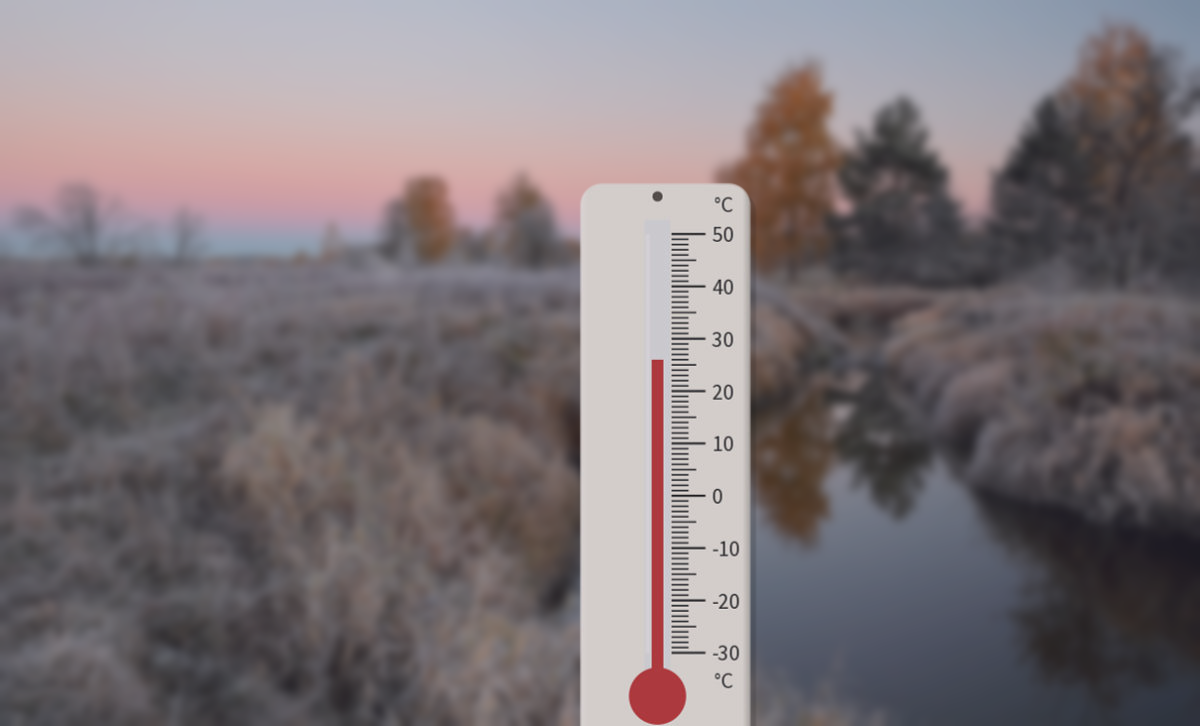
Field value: 26 °C
